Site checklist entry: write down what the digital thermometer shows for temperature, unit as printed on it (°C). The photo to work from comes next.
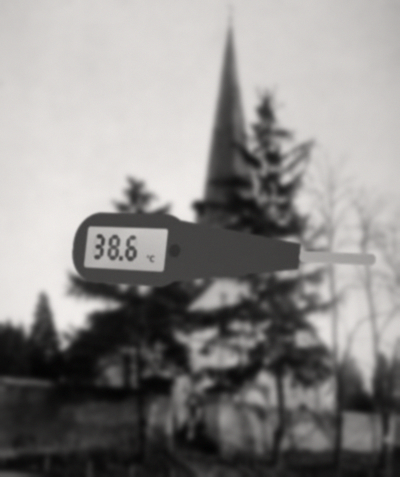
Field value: 38.6 °C
